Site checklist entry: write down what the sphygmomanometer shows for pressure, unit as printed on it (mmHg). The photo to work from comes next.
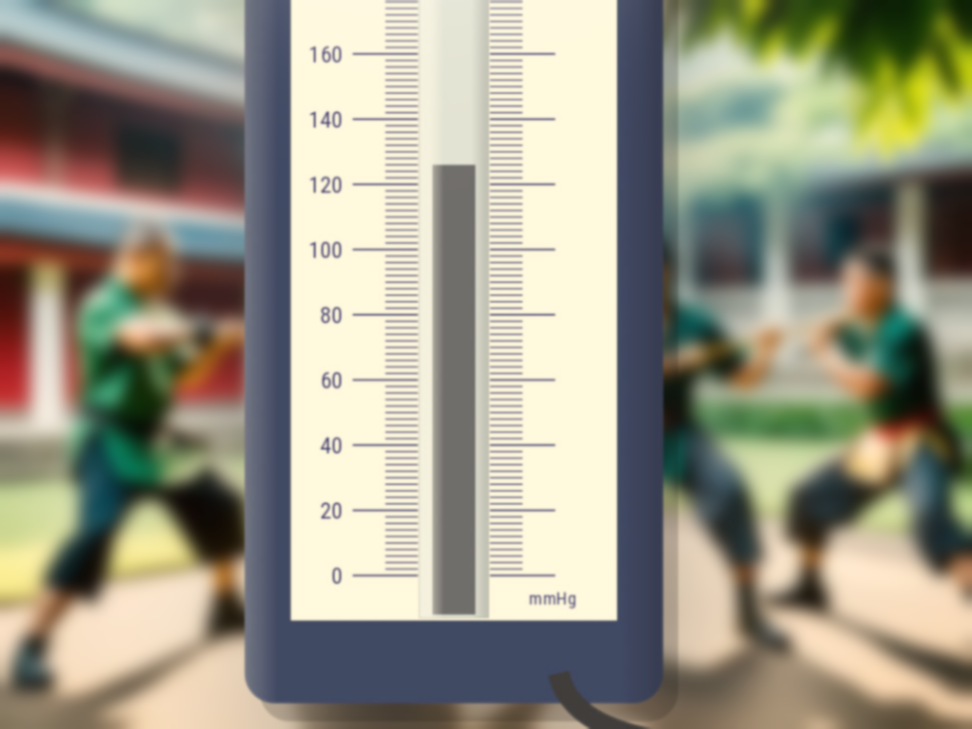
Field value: 126 mmHg
